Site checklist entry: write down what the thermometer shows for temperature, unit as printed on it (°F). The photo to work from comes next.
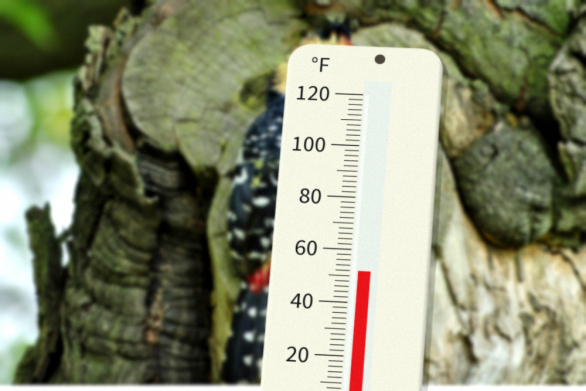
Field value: 52 °F
